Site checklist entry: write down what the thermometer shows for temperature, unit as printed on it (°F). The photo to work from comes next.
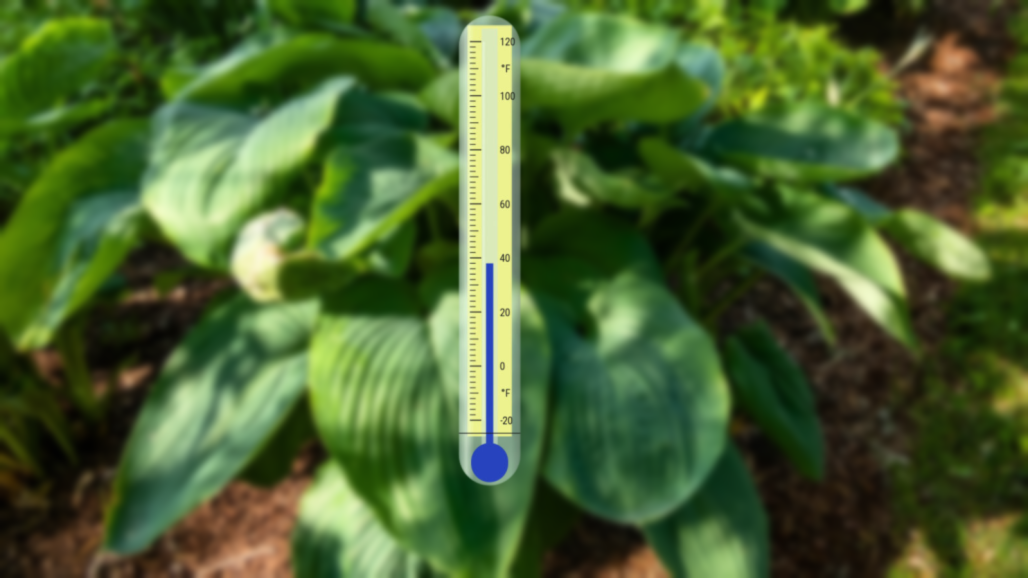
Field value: 38 °F
